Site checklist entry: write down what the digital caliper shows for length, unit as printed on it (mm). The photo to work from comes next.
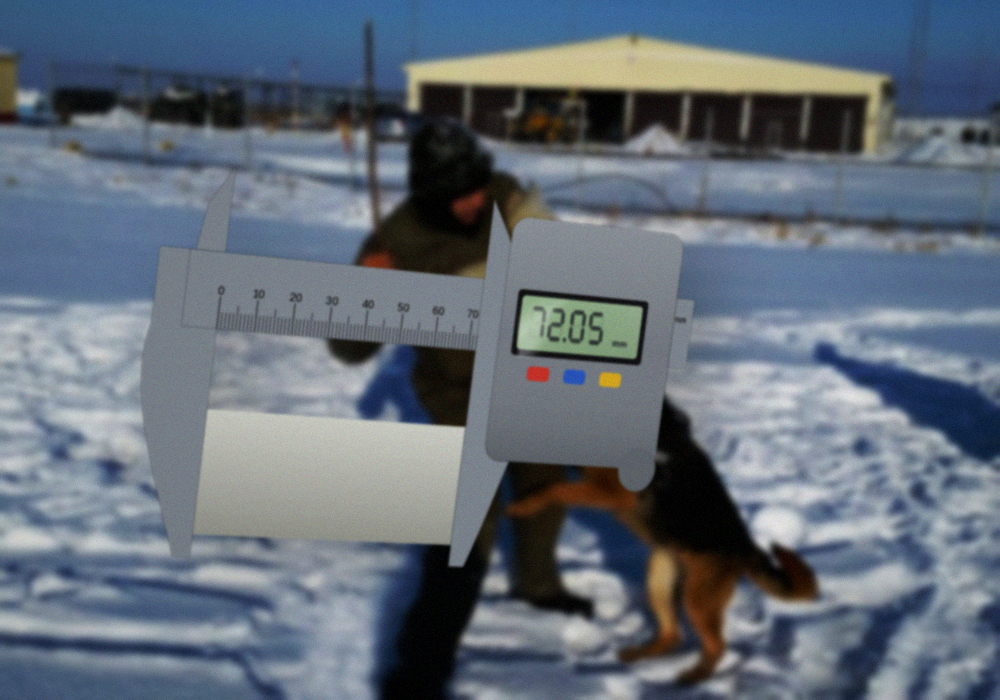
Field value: 72.05 mm
